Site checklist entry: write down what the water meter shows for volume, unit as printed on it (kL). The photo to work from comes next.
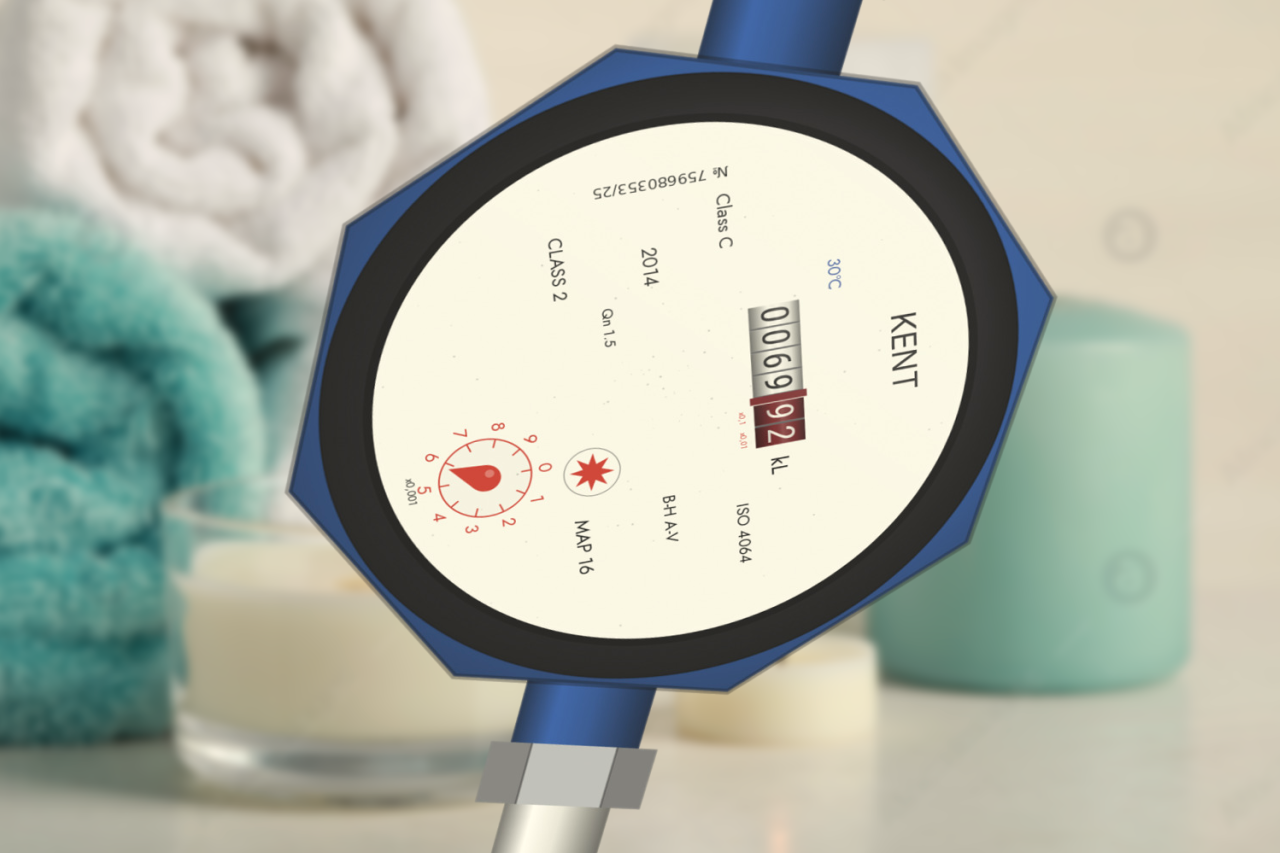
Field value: 69.925 kL
